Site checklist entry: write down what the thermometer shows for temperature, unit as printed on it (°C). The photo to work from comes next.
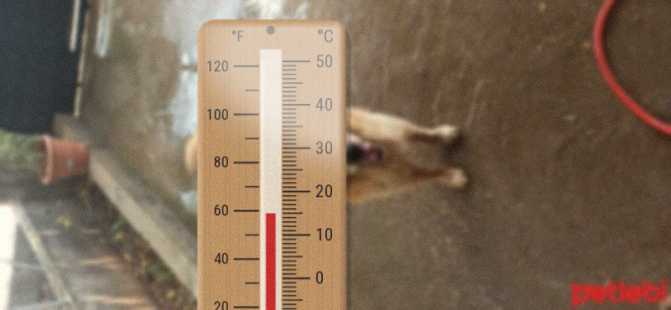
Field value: 15 °C
